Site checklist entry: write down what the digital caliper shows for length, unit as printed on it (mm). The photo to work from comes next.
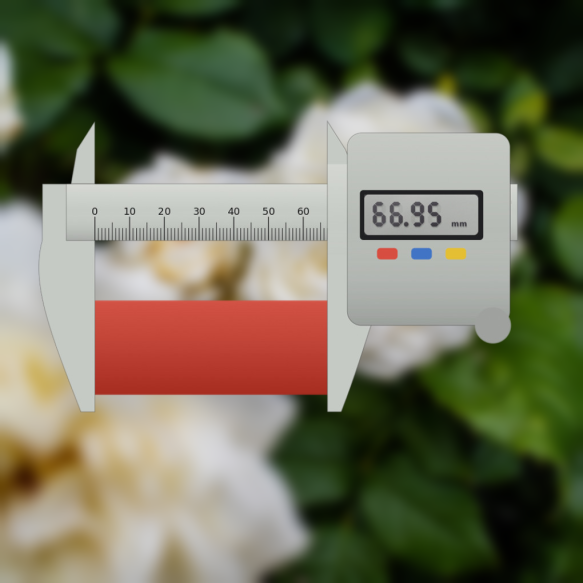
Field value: 66.95 mm
